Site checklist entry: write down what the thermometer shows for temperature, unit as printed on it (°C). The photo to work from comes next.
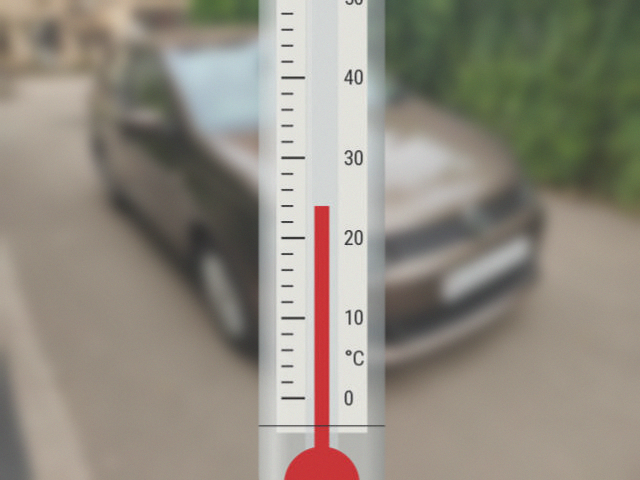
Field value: 24 °C
